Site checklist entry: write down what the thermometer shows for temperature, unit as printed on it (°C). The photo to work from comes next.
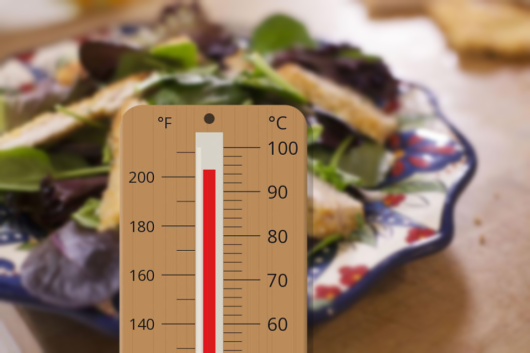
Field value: 95 °C
